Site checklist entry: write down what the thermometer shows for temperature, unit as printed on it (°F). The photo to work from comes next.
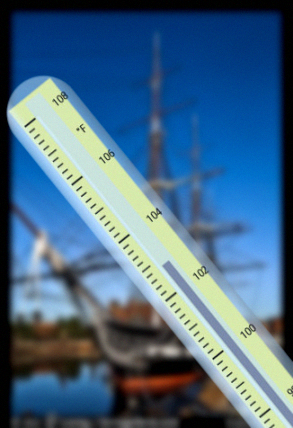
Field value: 102.8 °F
